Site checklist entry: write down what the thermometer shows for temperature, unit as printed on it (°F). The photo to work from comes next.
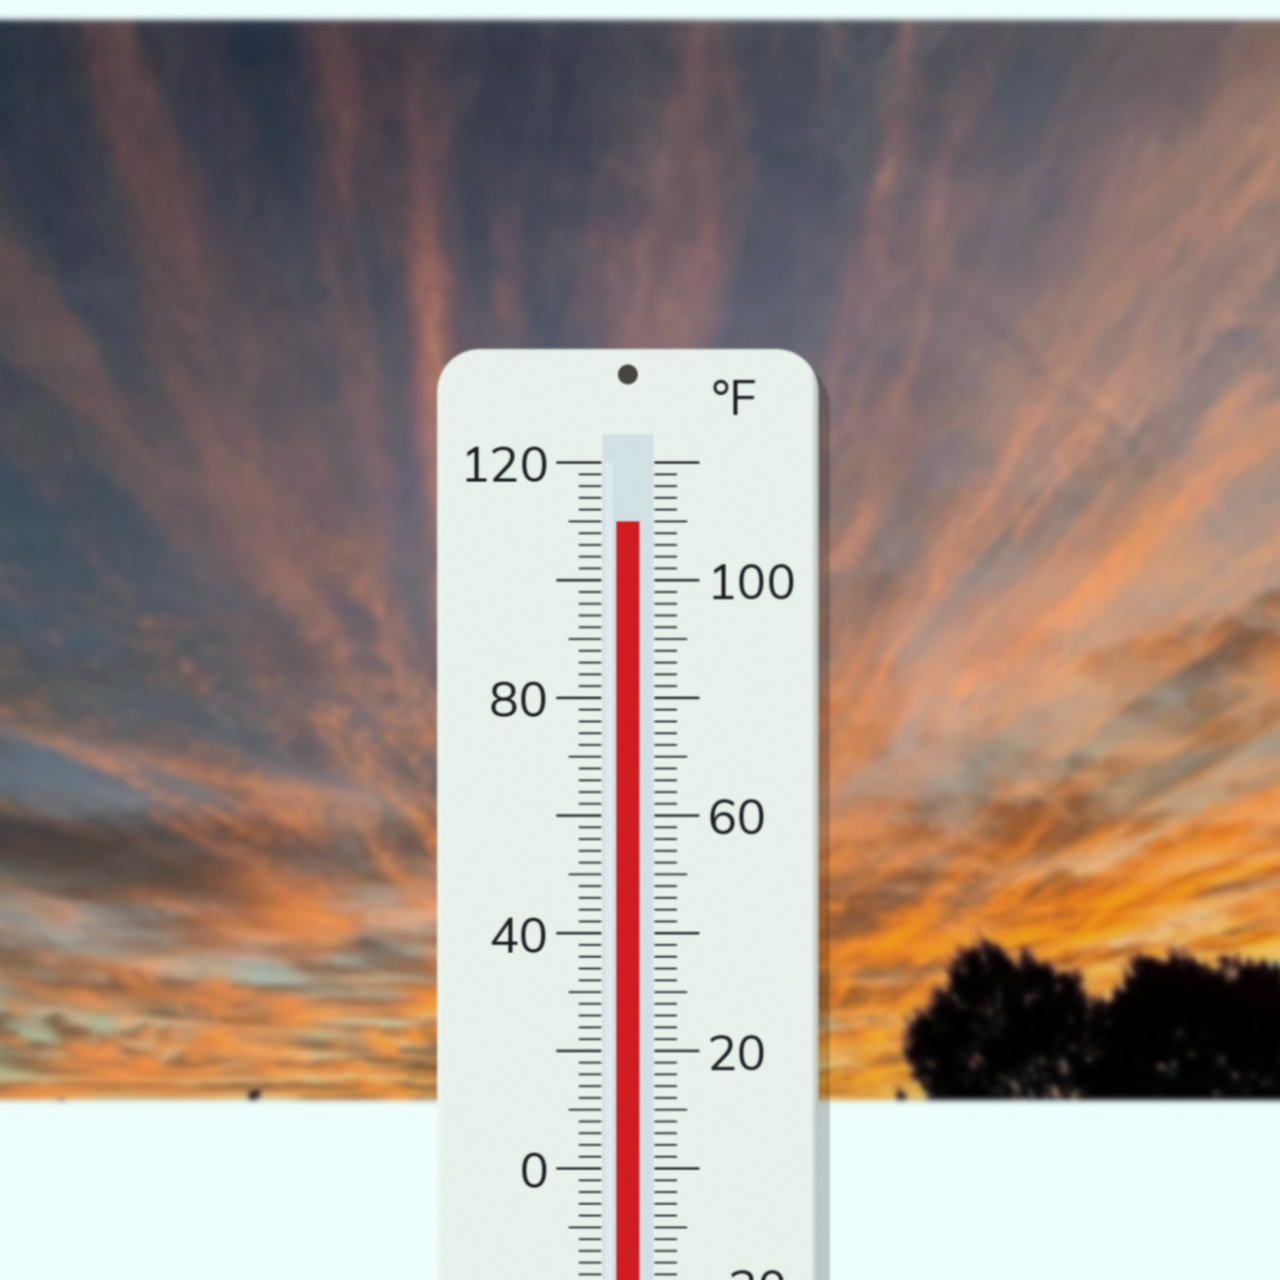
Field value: 110 °F
